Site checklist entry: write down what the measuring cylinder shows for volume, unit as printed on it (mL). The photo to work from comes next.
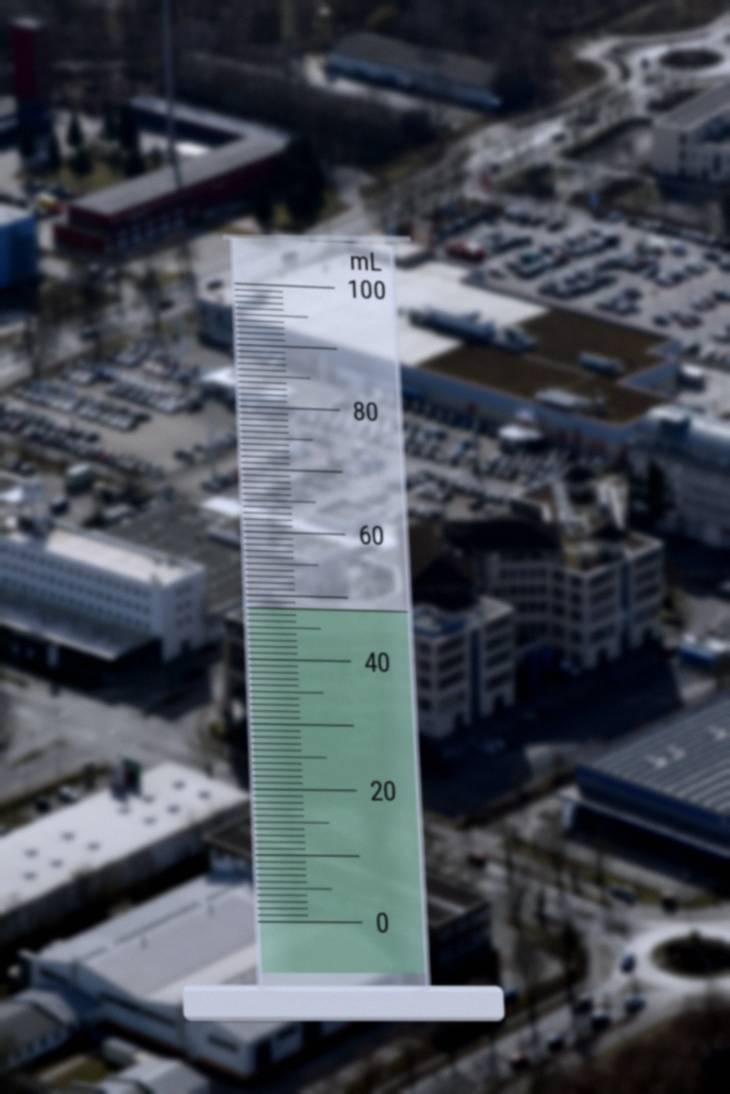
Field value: 48 mL
